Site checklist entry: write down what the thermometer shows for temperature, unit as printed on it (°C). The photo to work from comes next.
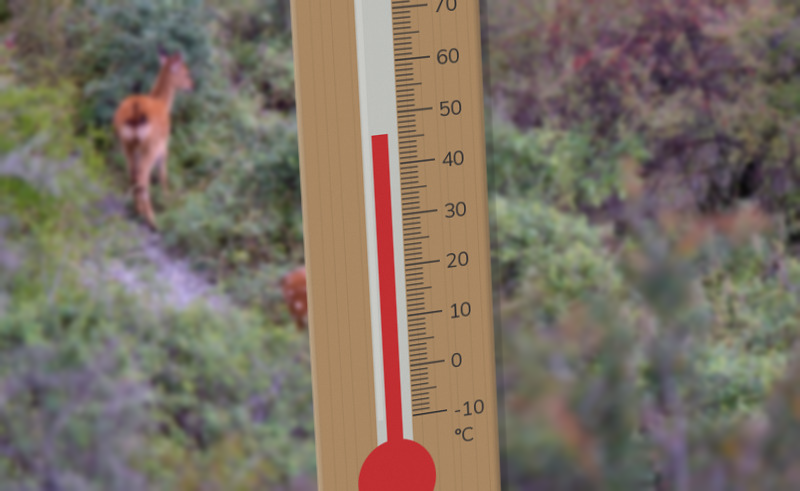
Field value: 46 °C
